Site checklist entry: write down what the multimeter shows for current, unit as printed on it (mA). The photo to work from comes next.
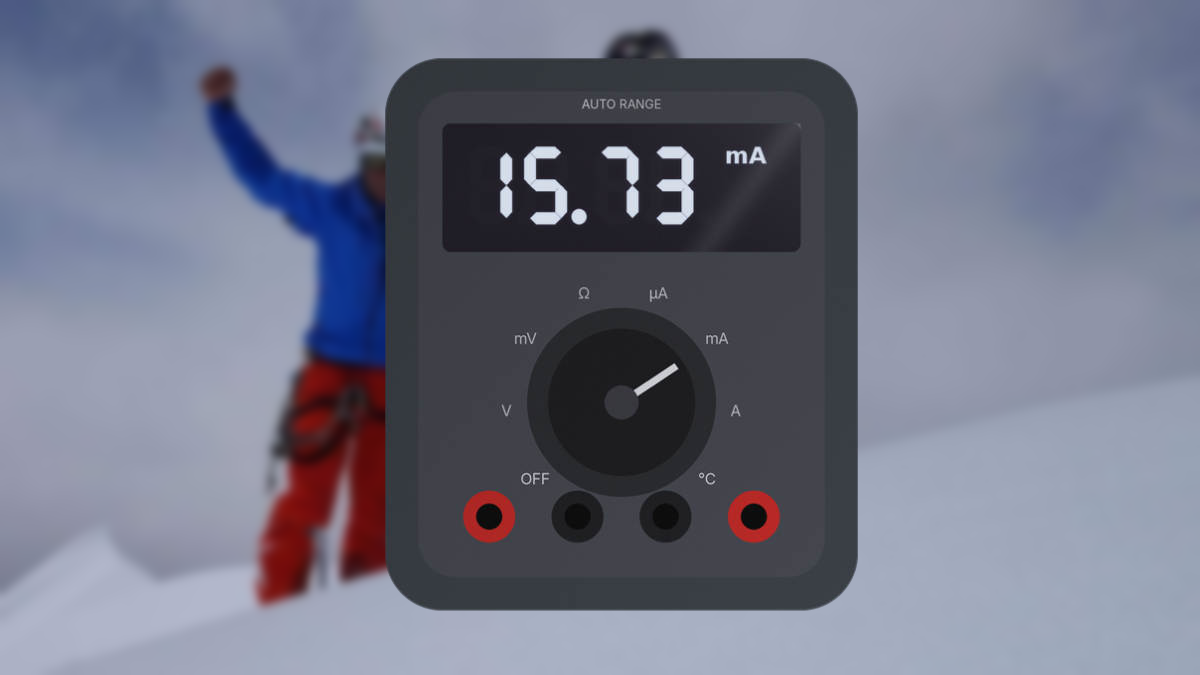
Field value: 15.73 mA
